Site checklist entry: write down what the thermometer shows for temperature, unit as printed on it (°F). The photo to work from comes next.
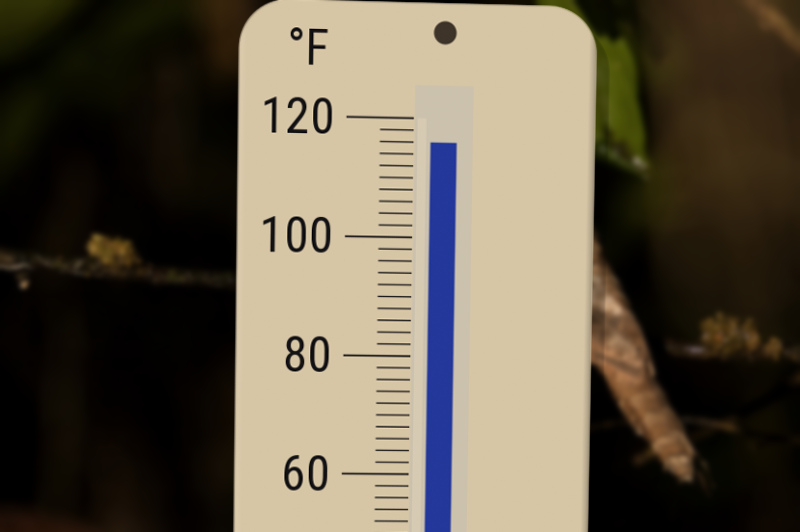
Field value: 116 °F
